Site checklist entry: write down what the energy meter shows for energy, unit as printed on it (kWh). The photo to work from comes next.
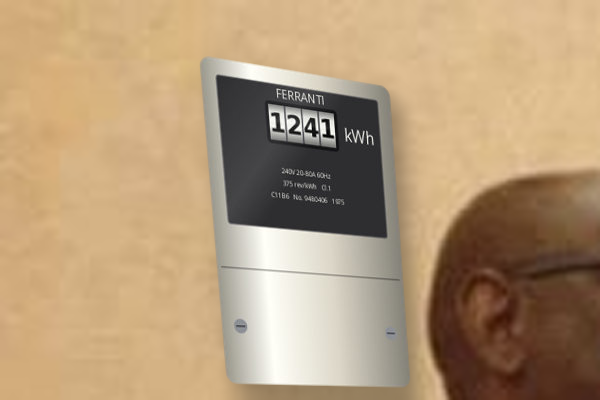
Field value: 1241 kWh
